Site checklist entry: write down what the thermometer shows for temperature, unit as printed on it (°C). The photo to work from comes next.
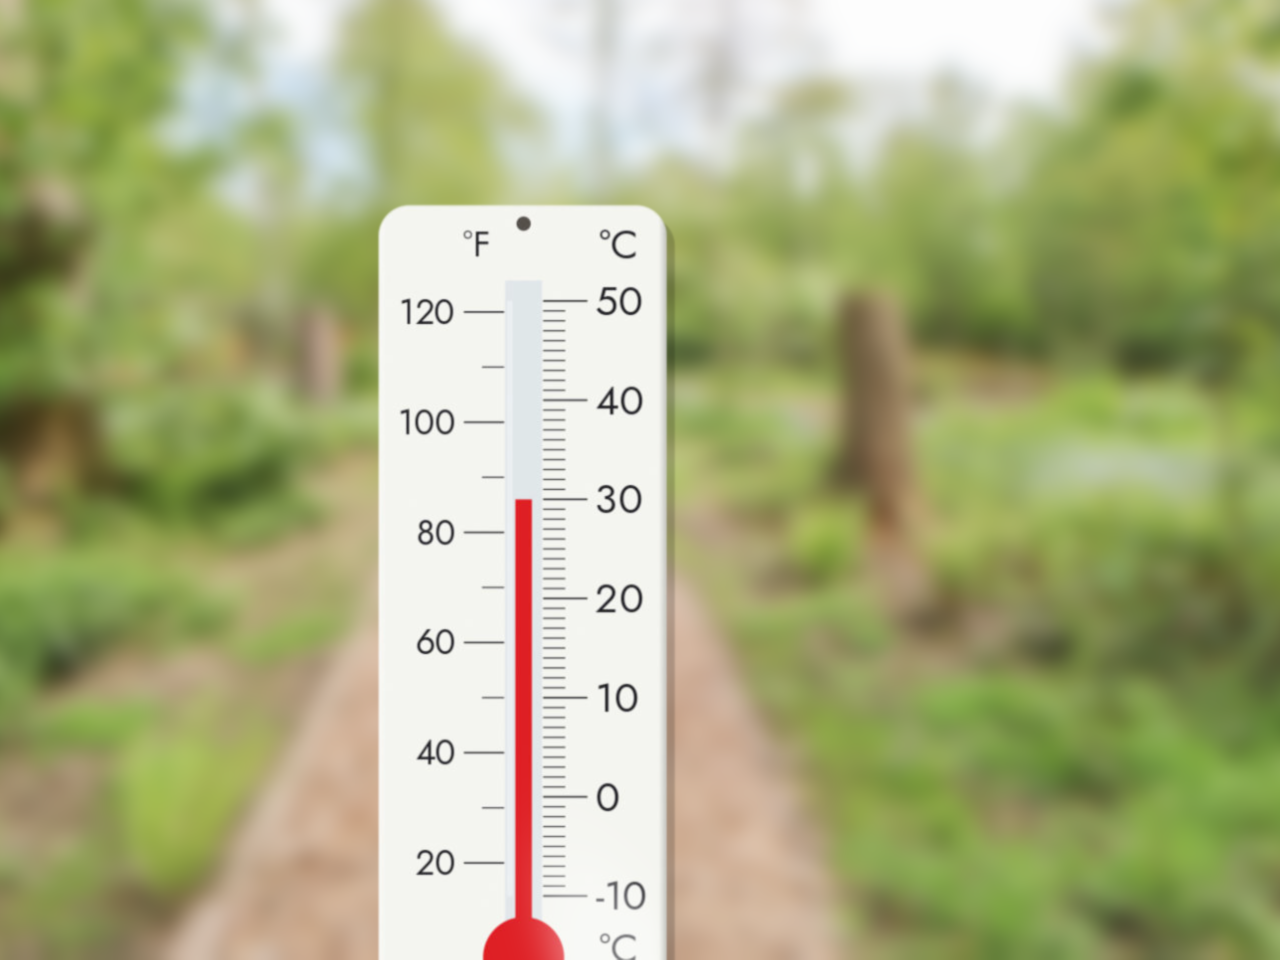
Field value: 30 °C
